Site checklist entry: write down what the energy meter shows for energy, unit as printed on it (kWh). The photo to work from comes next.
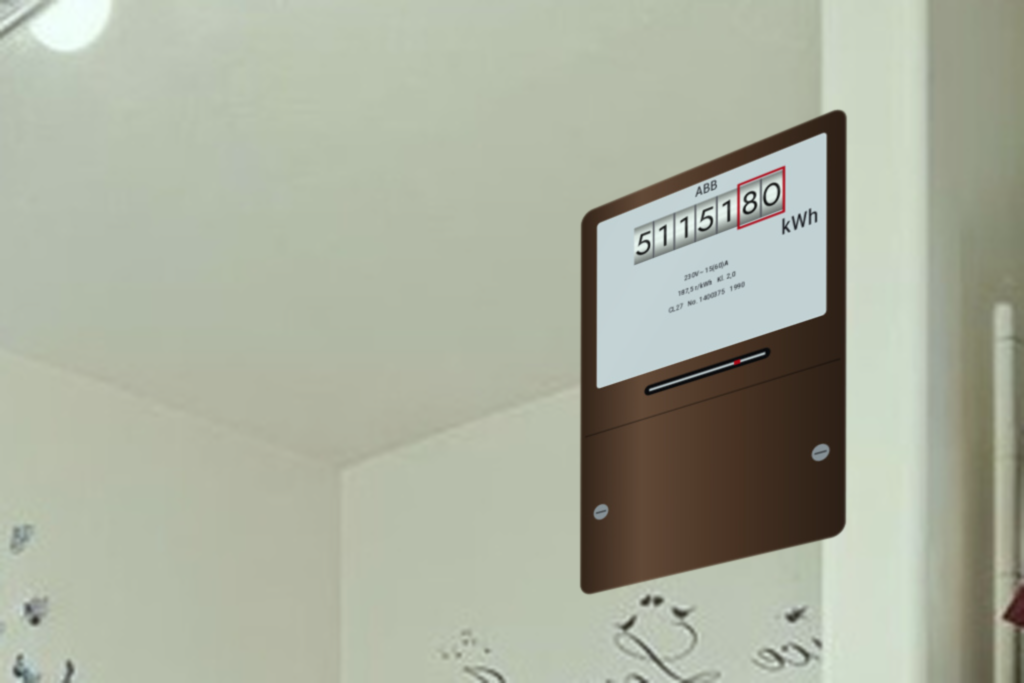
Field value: 51151.80 kWh
